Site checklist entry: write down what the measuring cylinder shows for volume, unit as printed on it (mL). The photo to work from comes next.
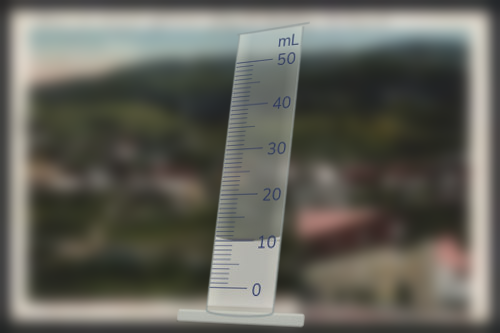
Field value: 10 mL
